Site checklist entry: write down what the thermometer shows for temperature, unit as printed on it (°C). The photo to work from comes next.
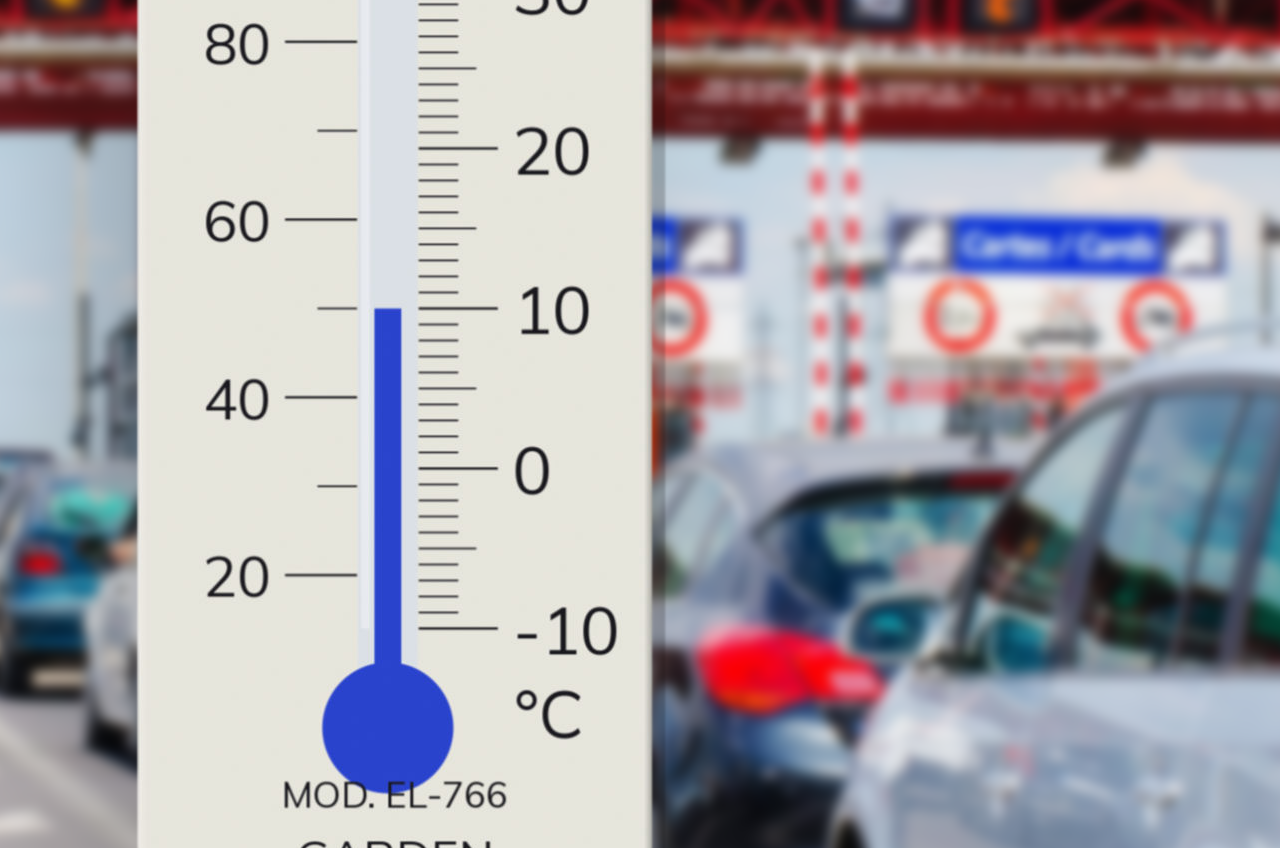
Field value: 10 °C
